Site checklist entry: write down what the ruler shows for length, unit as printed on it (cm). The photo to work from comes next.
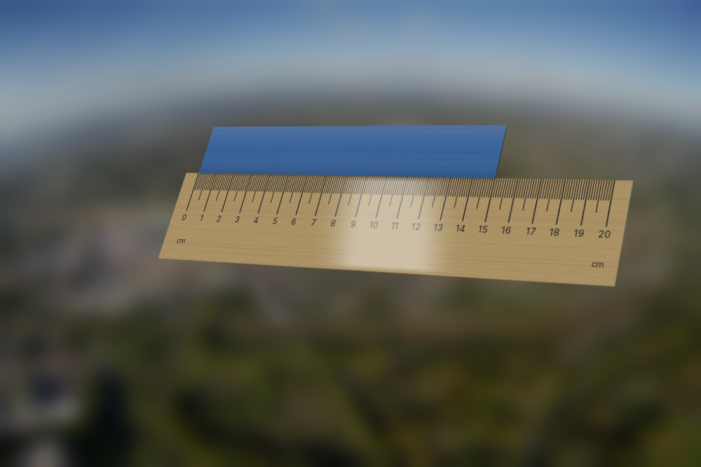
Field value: 15 cm
